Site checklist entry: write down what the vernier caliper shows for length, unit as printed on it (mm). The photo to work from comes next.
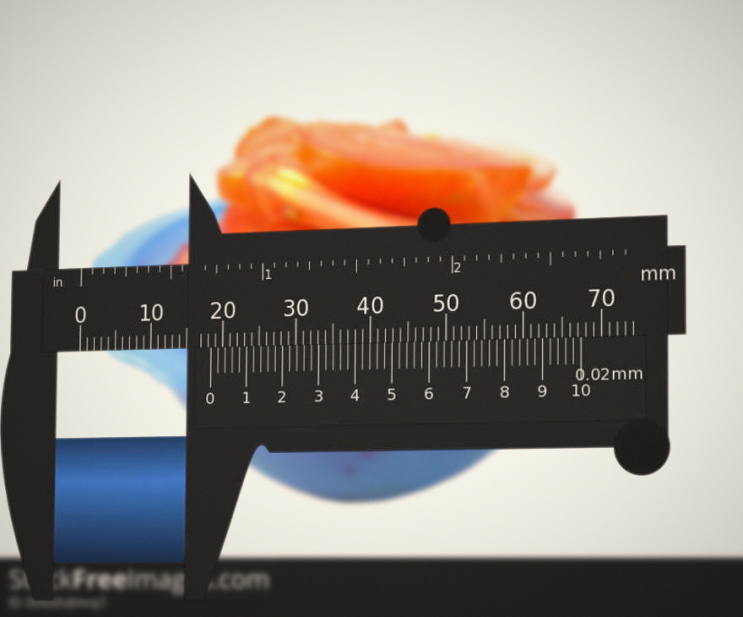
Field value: 18.4 mm
